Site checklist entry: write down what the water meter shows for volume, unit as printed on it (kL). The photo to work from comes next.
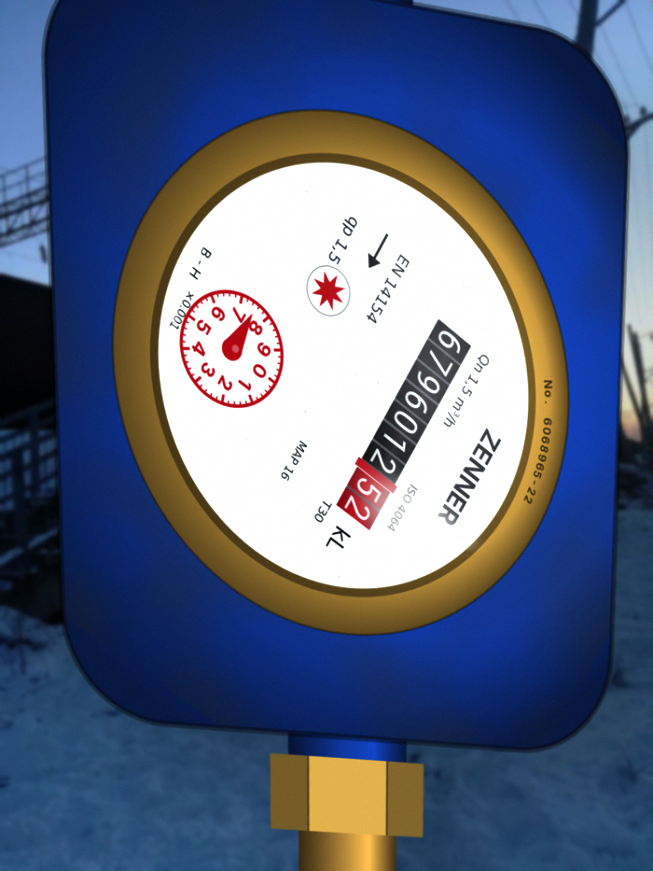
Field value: 6796012.527 kL
